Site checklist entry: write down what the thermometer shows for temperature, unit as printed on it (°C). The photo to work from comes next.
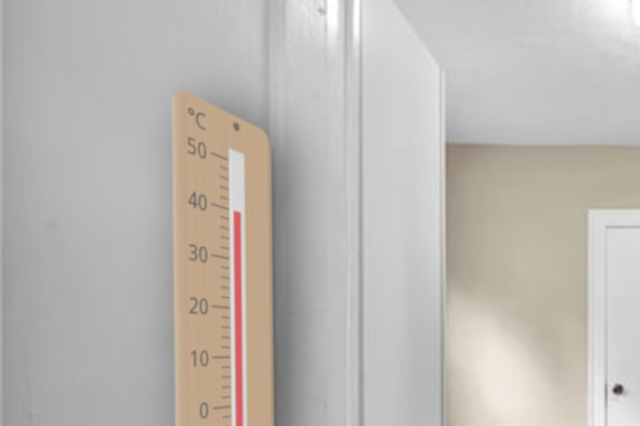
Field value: 40 °C
